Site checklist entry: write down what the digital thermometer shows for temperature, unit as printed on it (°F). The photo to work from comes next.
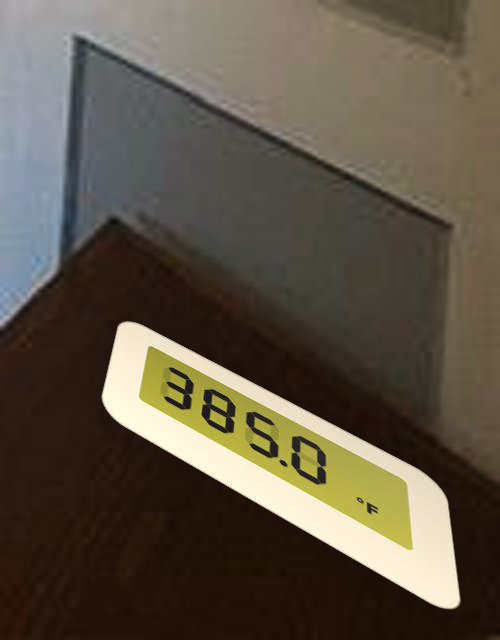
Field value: 385.0 °F
